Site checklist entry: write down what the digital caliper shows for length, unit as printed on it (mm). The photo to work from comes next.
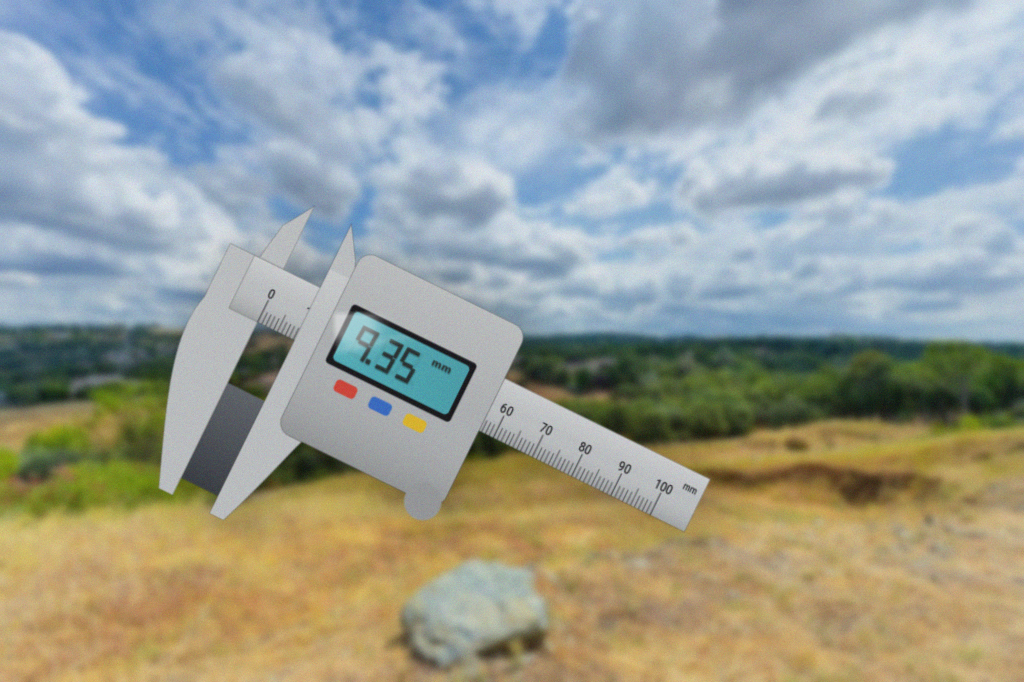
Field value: 9.35 mm
